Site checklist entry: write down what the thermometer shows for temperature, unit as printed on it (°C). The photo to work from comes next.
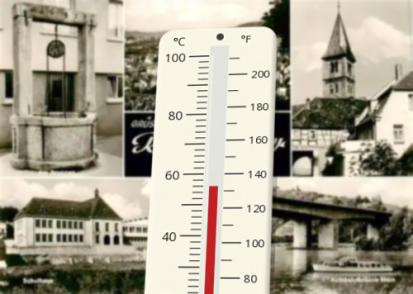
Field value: 56 °C
